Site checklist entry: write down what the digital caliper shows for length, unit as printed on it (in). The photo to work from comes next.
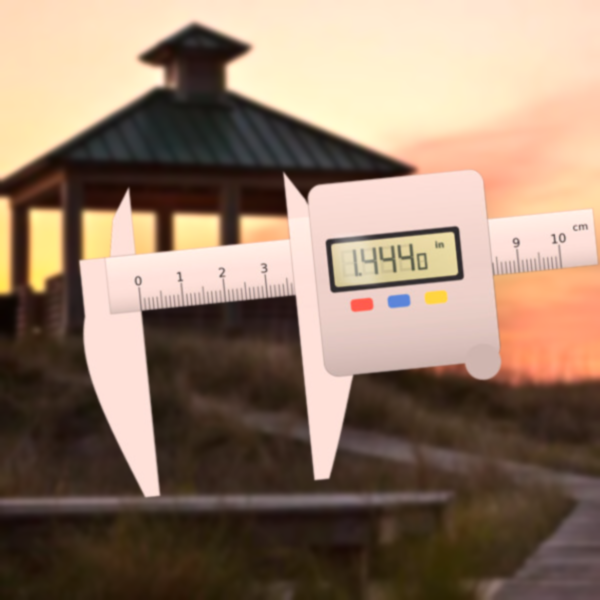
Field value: 1.4440 in
